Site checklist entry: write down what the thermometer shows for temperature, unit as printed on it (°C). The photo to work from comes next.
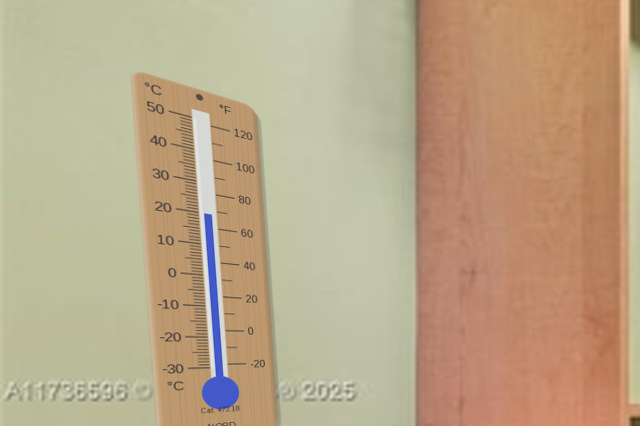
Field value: 20 °C
